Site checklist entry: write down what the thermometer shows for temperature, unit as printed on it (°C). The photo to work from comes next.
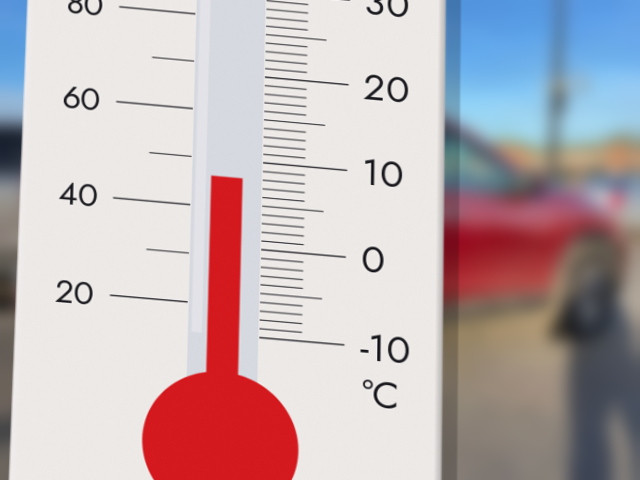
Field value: 8 °C
